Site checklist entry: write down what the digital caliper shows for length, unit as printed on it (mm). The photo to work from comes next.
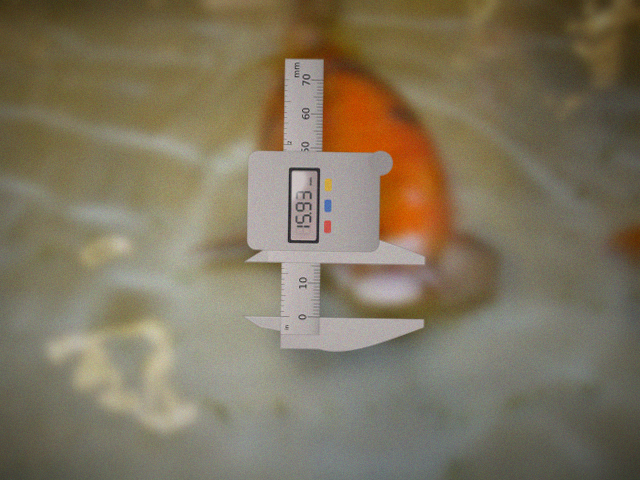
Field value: 15.93 mm
